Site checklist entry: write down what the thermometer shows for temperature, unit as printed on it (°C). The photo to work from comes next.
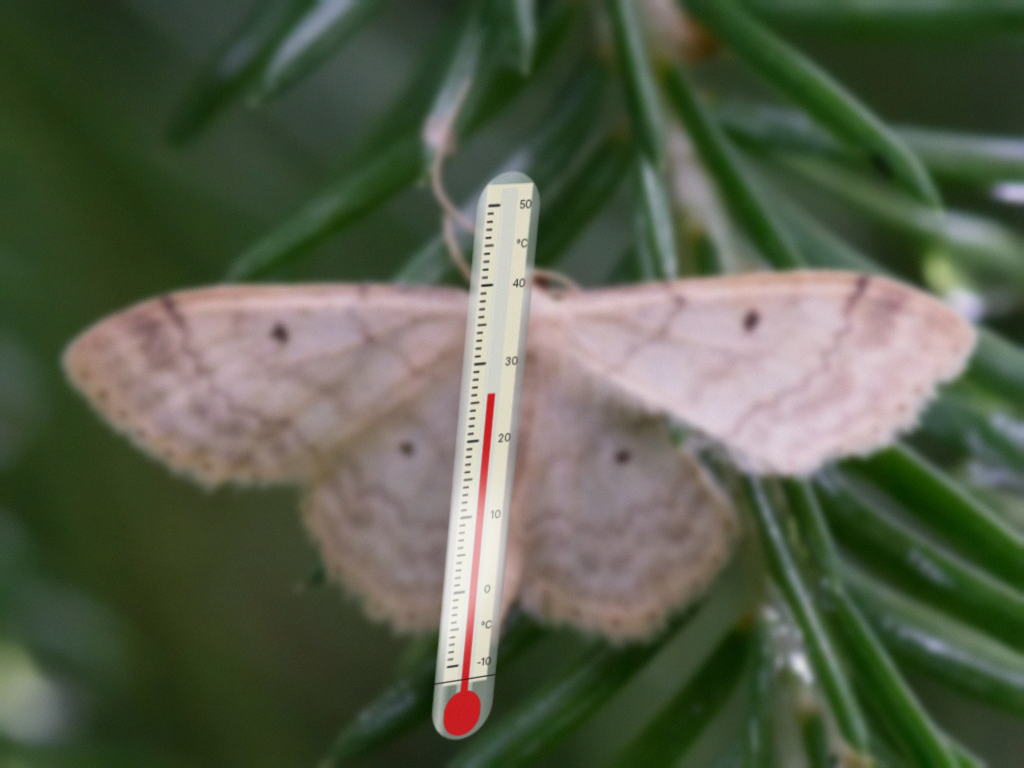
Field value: 26 °C
